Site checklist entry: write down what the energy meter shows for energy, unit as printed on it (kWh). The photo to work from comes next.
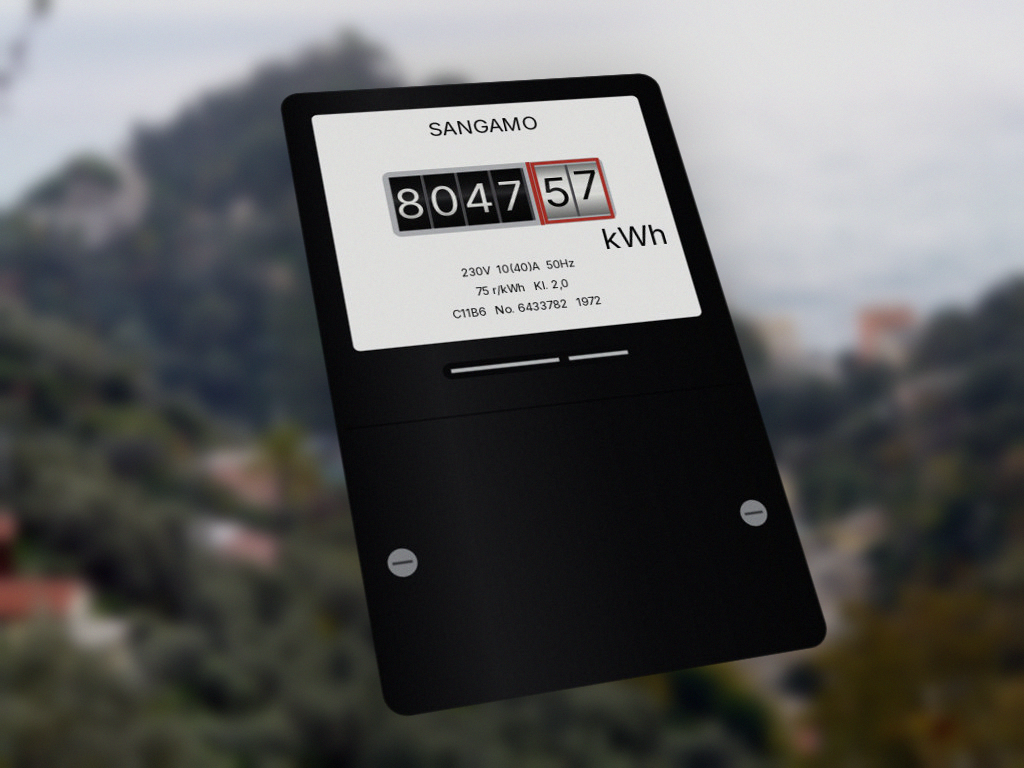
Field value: 8047.57 kWh
